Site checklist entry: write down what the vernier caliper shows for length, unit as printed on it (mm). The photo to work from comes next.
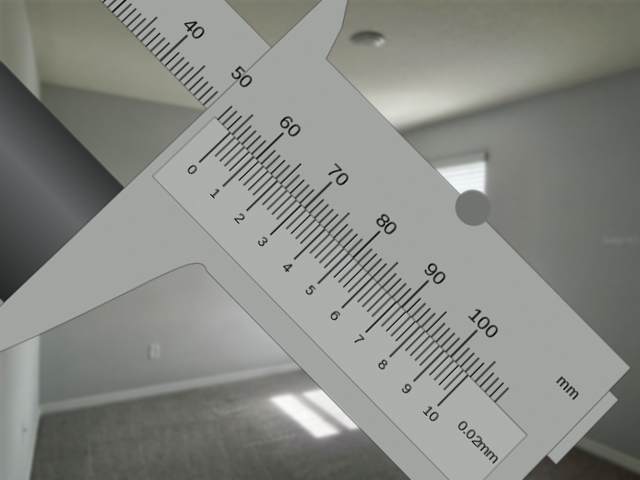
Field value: 54.6 mm
